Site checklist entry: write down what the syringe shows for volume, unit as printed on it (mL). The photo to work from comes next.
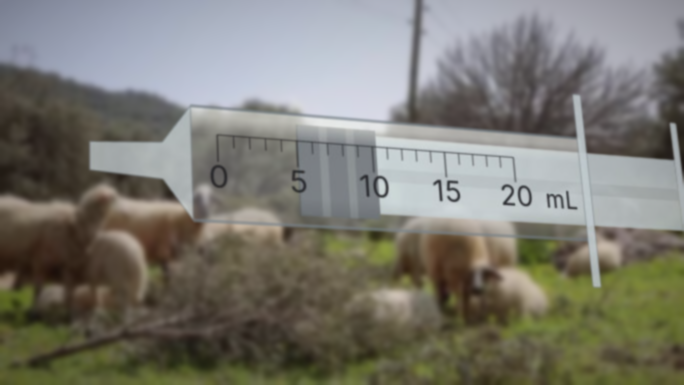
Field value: 5 mL
